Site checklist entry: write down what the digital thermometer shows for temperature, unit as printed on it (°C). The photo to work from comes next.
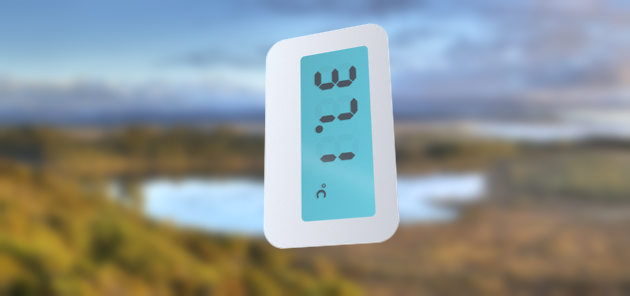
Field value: 37.1 °C
